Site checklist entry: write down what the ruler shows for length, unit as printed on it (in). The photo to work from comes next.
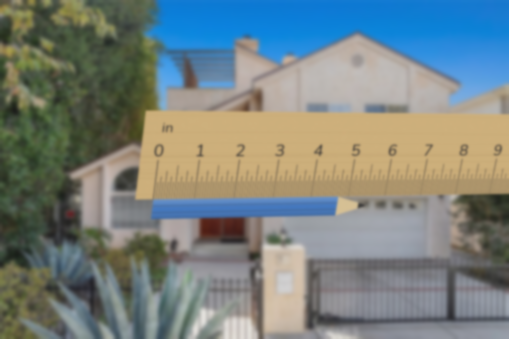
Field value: 5.5 in
